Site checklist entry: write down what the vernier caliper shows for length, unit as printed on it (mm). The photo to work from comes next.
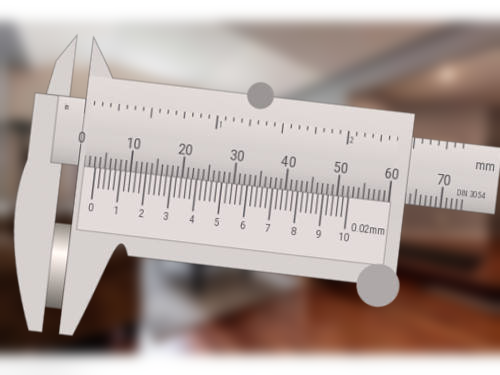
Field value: 3.2 mm
